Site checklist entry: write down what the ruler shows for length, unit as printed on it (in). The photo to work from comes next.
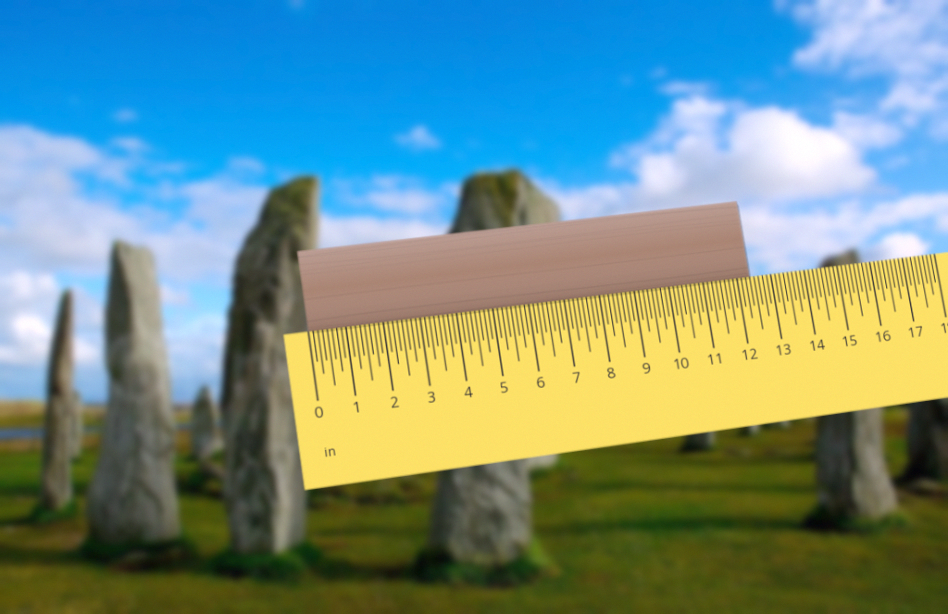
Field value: 12.375 in
